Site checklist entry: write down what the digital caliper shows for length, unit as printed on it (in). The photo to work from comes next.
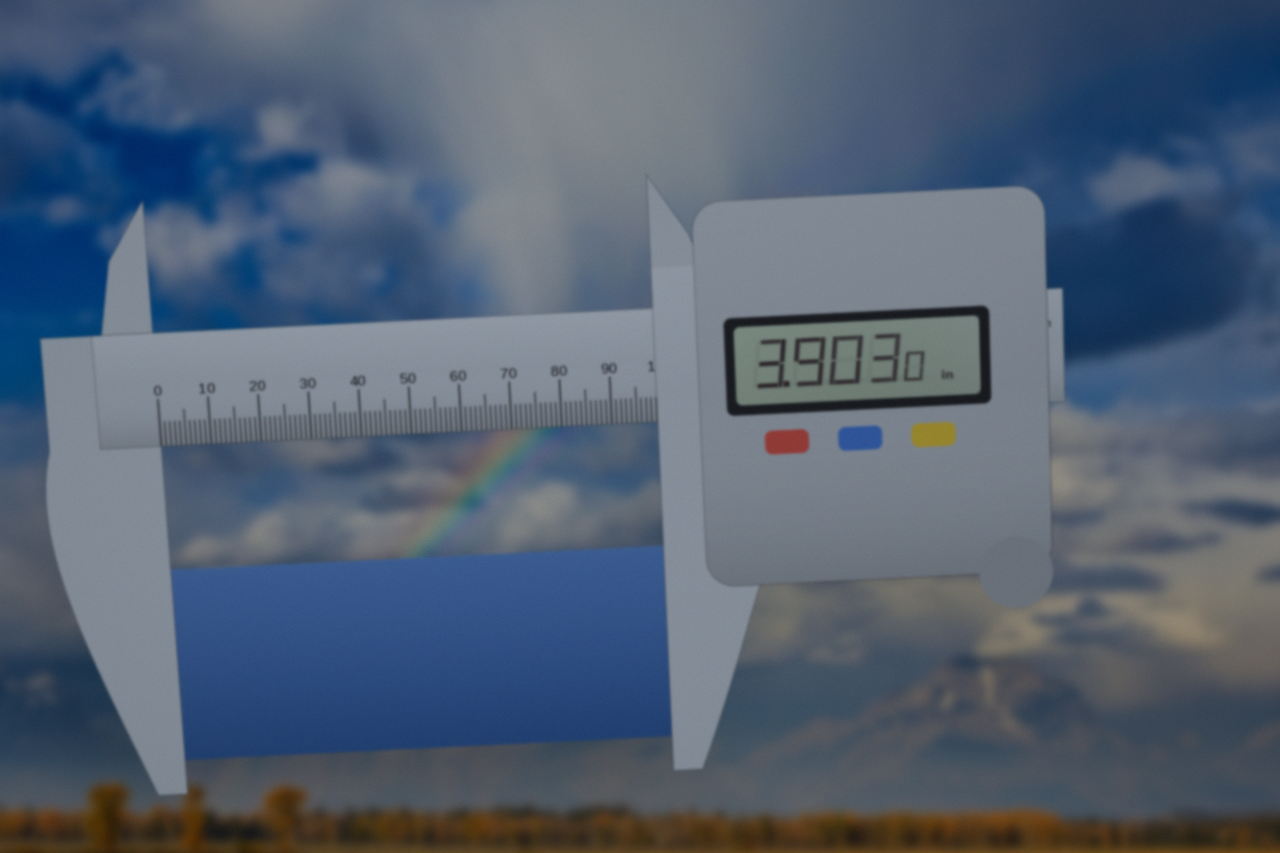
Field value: 3.9030 in
